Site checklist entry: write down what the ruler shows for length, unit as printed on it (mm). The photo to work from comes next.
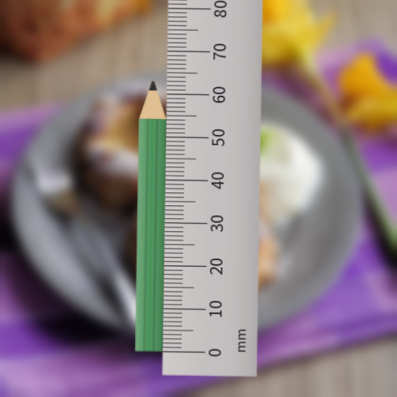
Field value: 63 mm
